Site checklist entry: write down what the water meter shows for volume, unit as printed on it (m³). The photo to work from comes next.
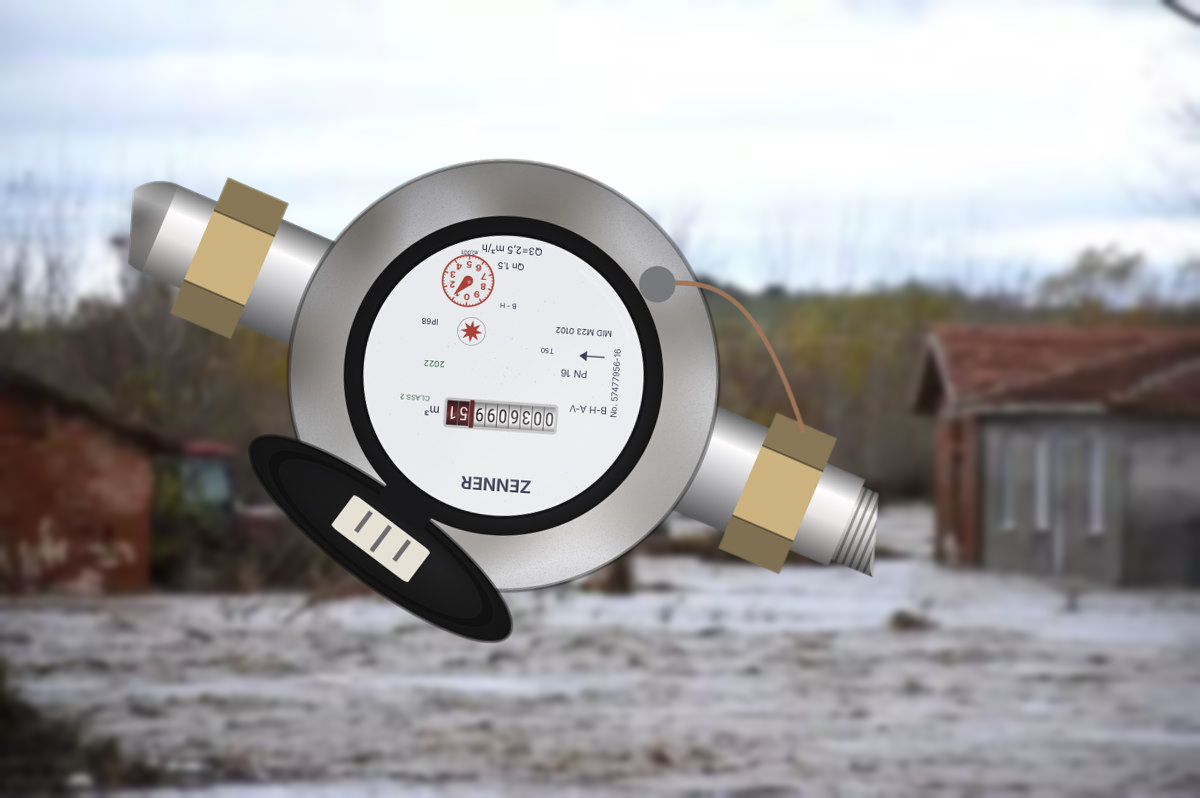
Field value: 36099.511 m³
